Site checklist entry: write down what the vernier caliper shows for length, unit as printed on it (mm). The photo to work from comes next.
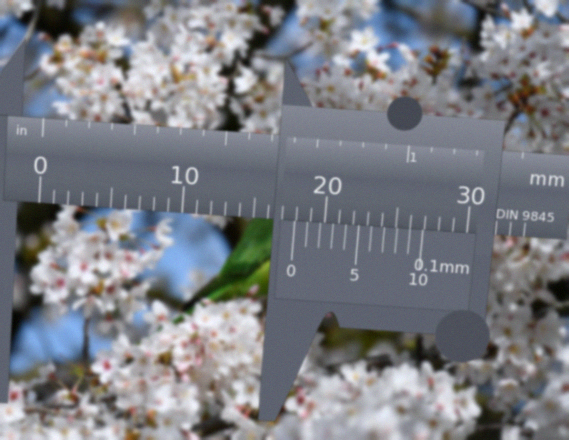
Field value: 17.9 mm
